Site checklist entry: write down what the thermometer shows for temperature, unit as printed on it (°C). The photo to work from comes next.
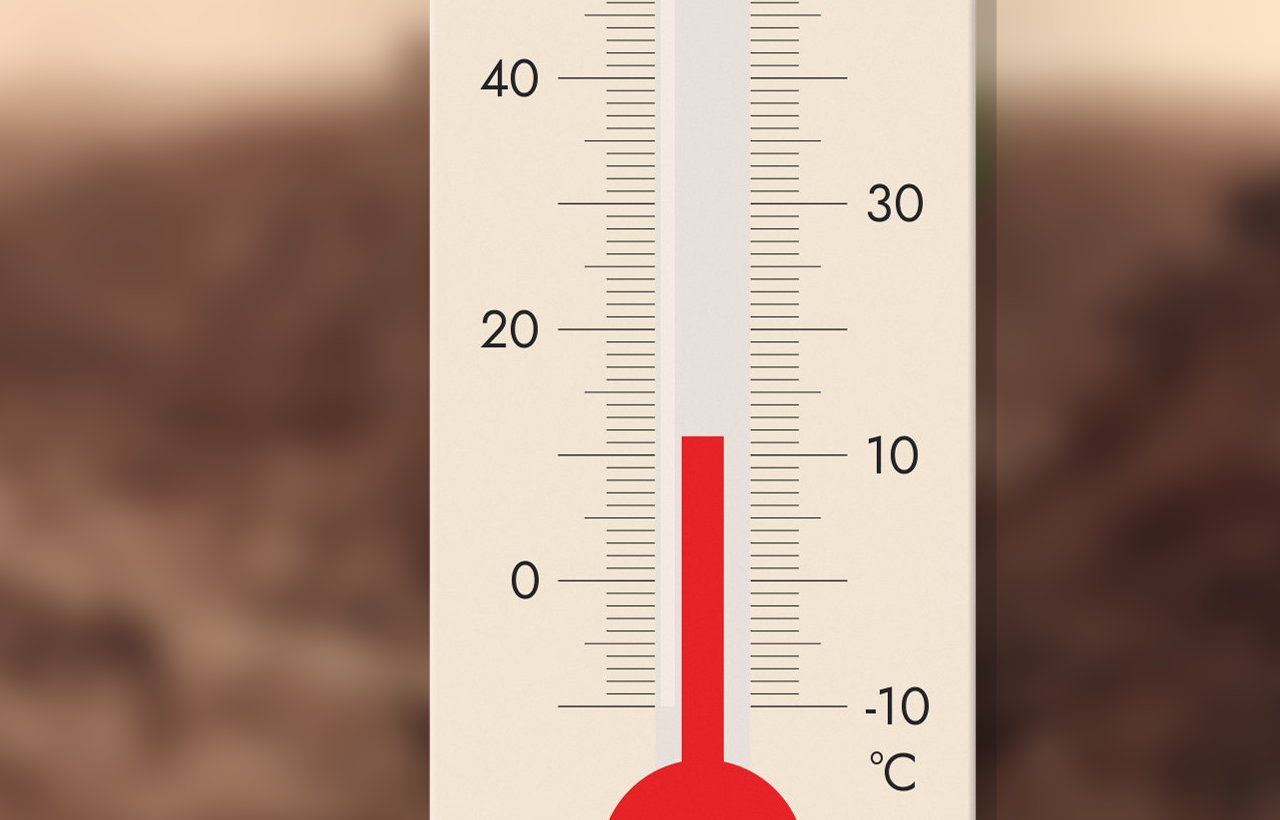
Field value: 11.5 °C
